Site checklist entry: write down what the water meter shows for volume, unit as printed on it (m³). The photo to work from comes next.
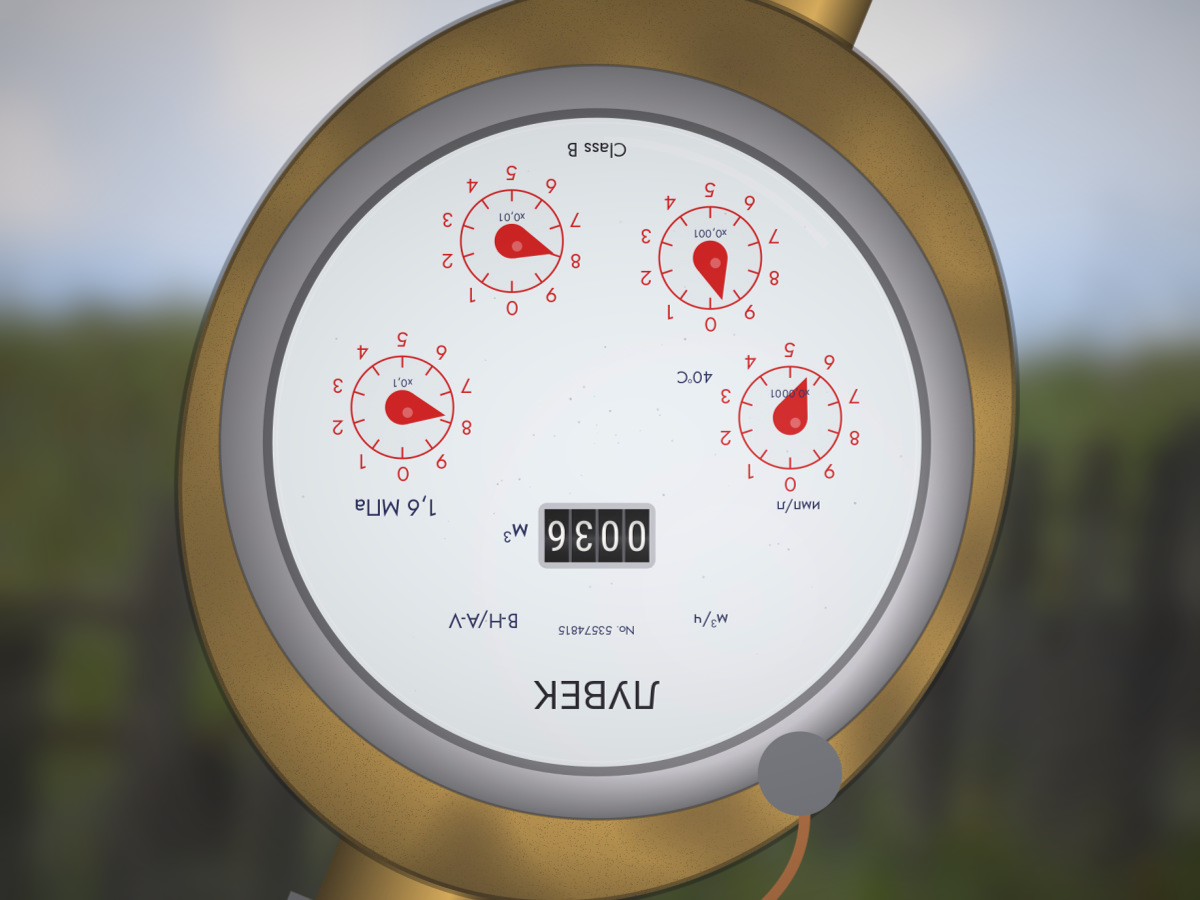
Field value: 36.7795 m³
